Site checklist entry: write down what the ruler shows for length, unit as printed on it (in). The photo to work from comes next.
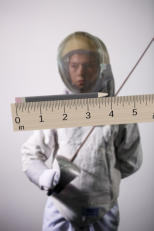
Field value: 4 in
